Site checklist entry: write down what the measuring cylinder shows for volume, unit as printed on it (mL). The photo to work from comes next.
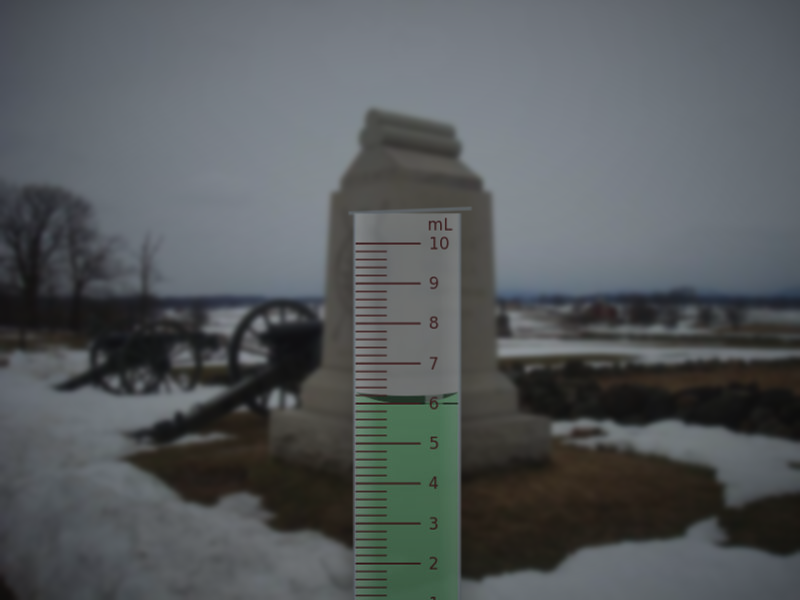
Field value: 6 mL
